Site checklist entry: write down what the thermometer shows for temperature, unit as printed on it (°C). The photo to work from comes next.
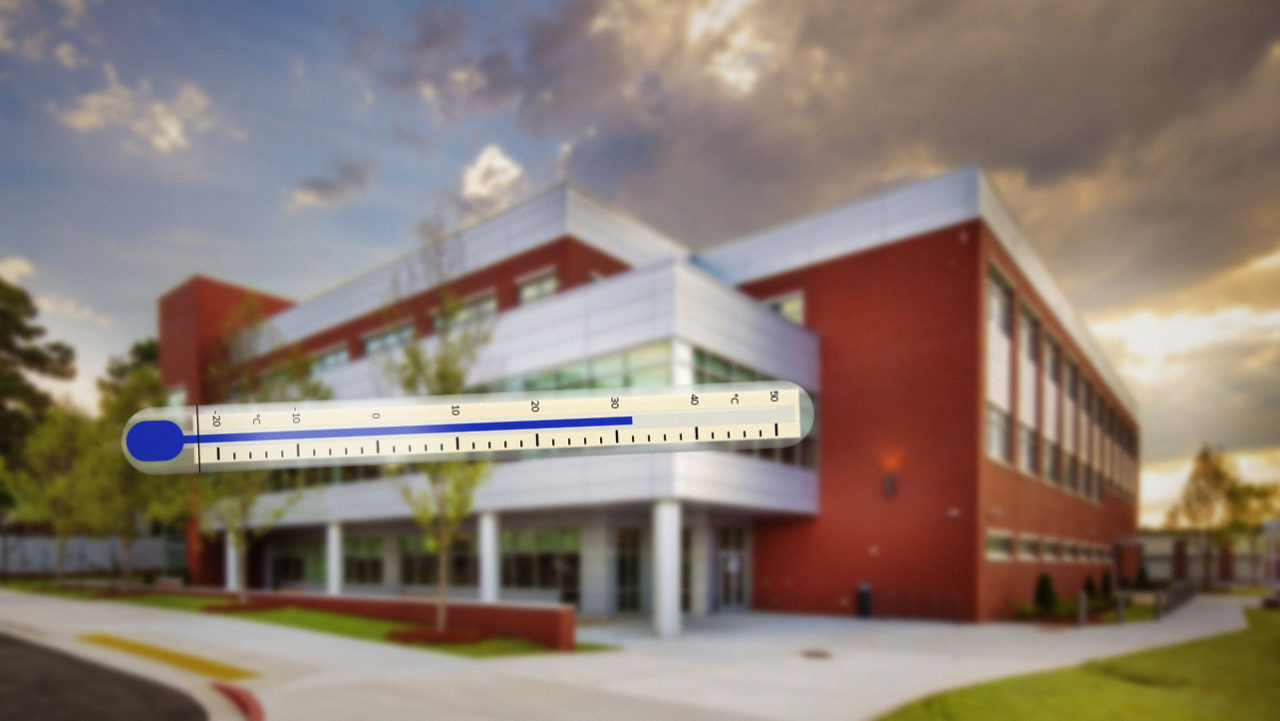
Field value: 32 °C
